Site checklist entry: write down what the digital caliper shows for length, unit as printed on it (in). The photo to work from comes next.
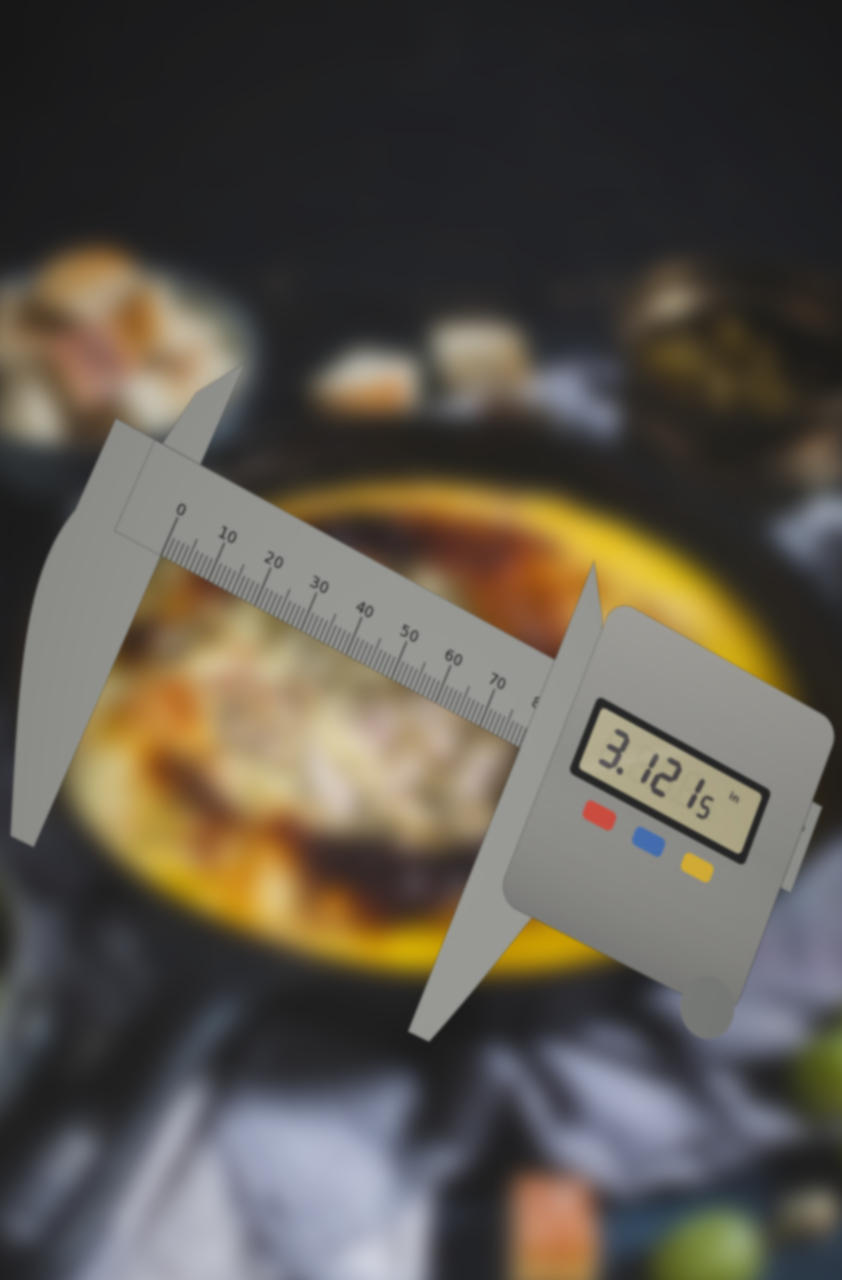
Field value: 3.1215 in
